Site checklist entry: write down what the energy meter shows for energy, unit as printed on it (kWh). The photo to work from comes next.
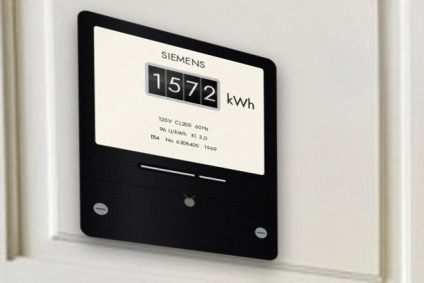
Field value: 1572 kWh
